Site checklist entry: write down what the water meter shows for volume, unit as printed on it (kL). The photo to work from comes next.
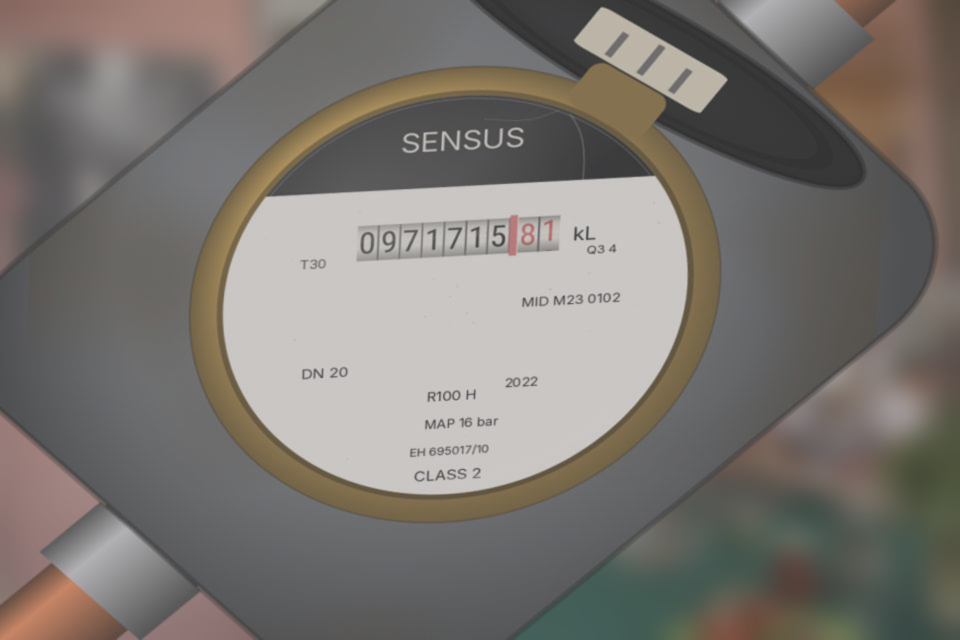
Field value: 971715.81 kL
